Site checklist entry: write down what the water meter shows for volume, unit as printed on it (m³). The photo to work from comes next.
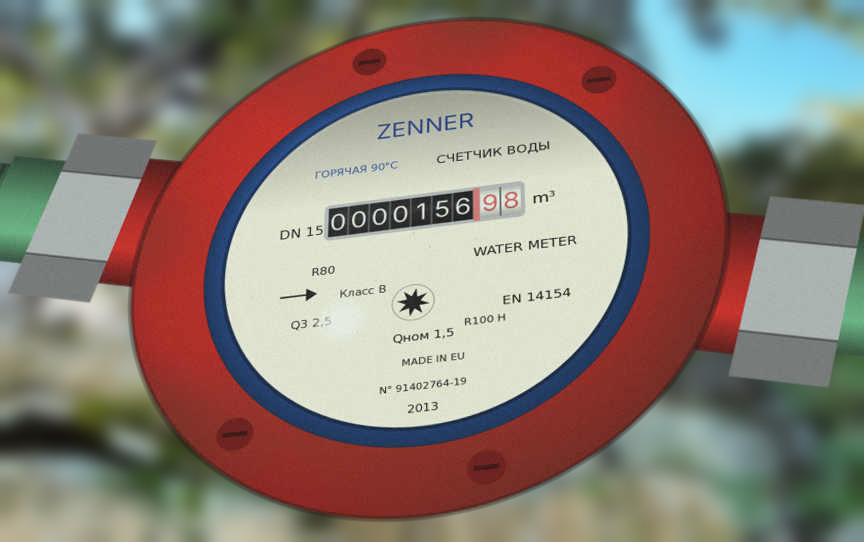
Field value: 156.98 m³
